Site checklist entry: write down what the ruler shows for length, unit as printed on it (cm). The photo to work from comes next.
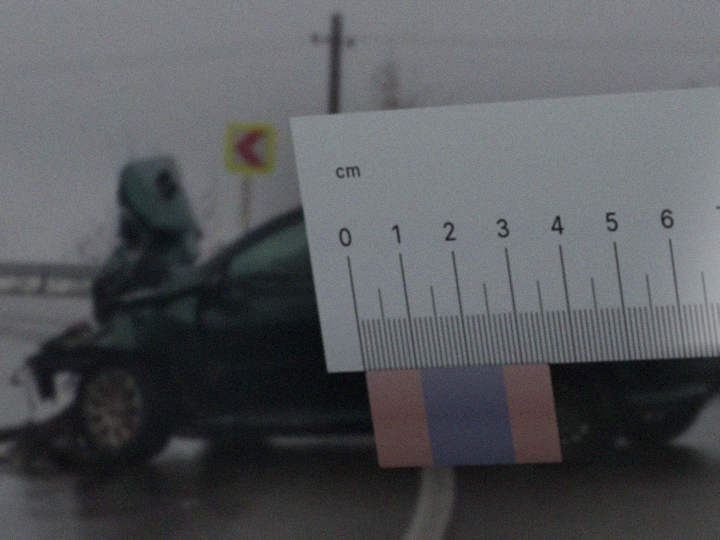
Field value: 3.5 cm
